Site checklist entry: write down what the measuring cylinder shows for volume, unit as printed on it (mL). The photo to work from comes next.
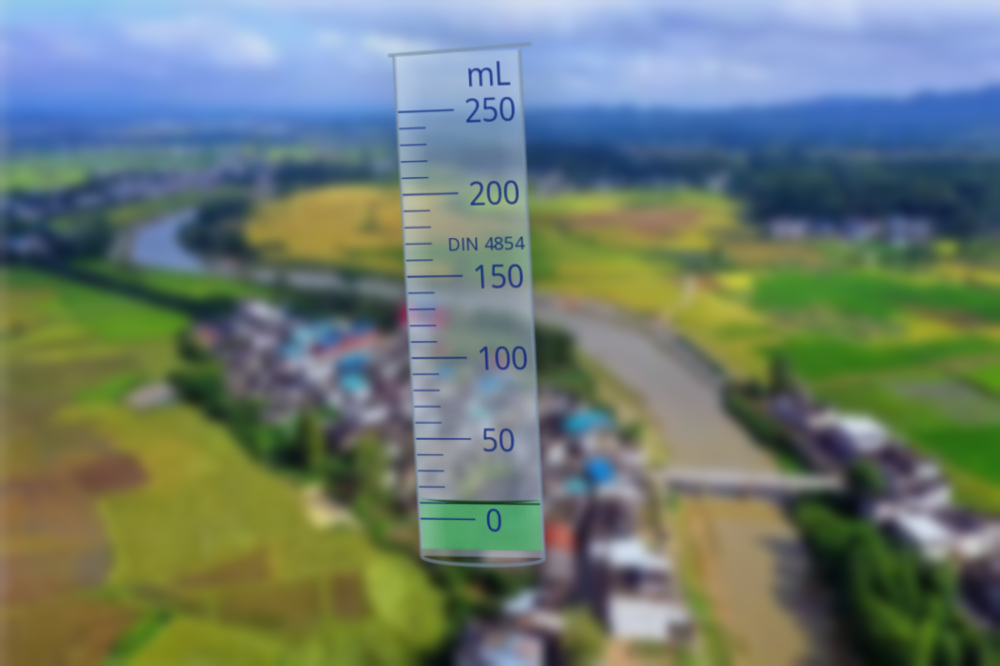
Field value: 10 mL
